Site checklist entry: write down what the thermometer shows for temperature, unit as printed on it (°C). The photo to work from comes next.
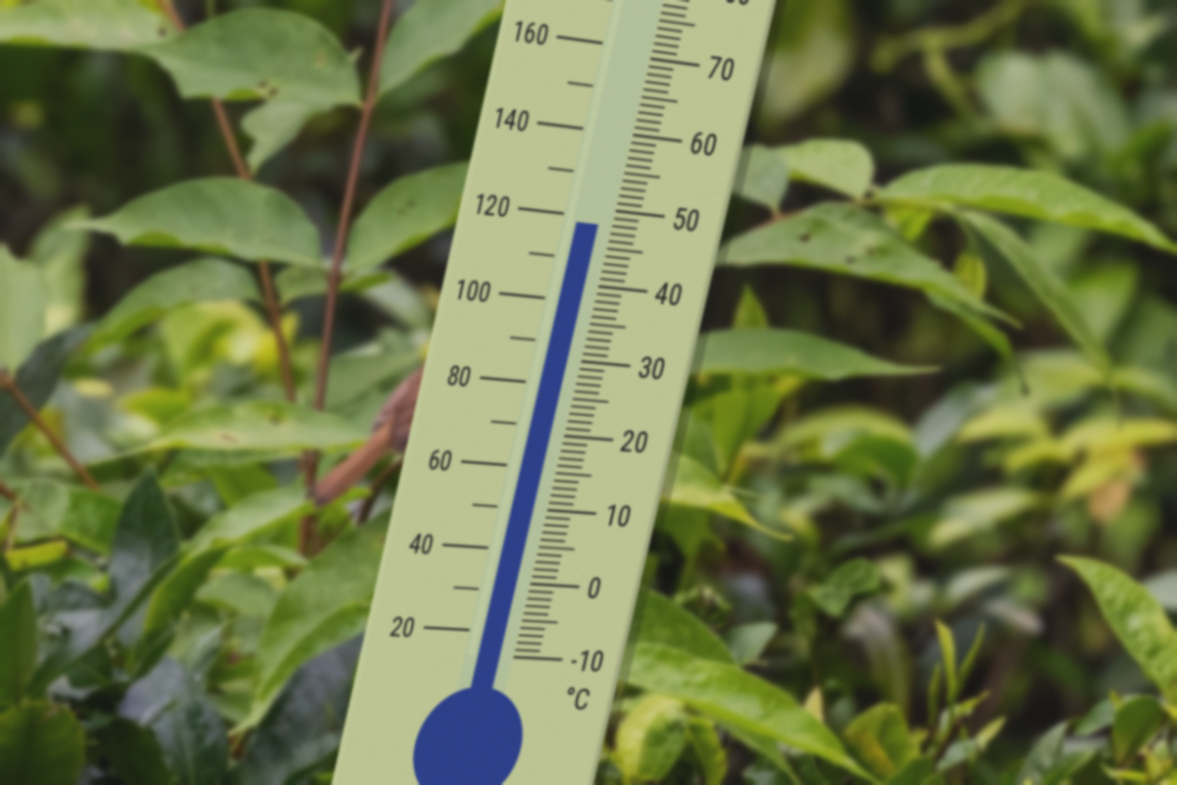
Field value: 48 °C
